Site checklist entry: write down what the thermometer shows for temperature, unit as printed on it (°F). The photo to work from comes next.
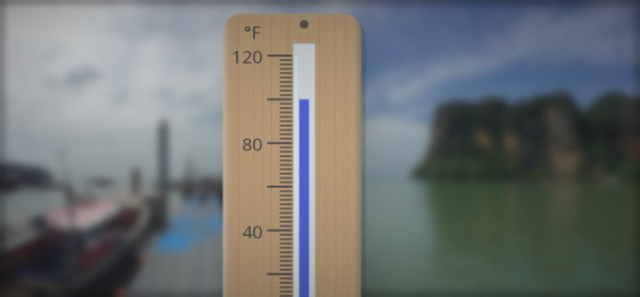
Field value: 100 °F
